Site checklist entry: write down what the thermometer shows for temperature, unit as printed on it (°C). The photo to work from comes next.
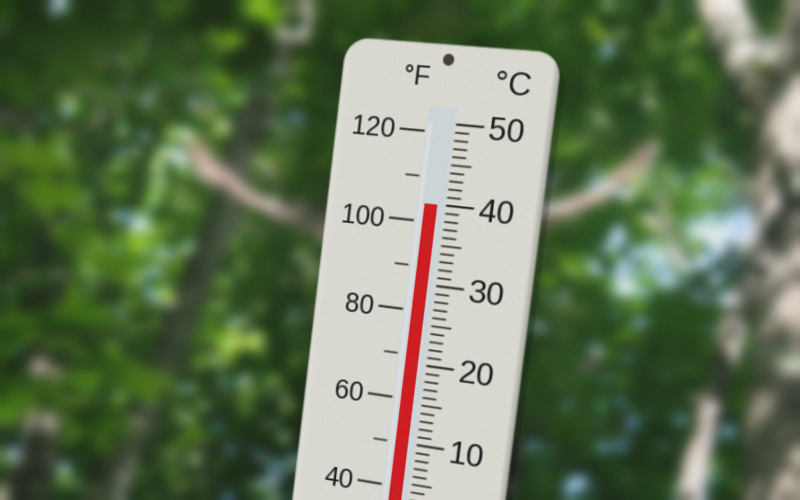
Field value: 40 °C
